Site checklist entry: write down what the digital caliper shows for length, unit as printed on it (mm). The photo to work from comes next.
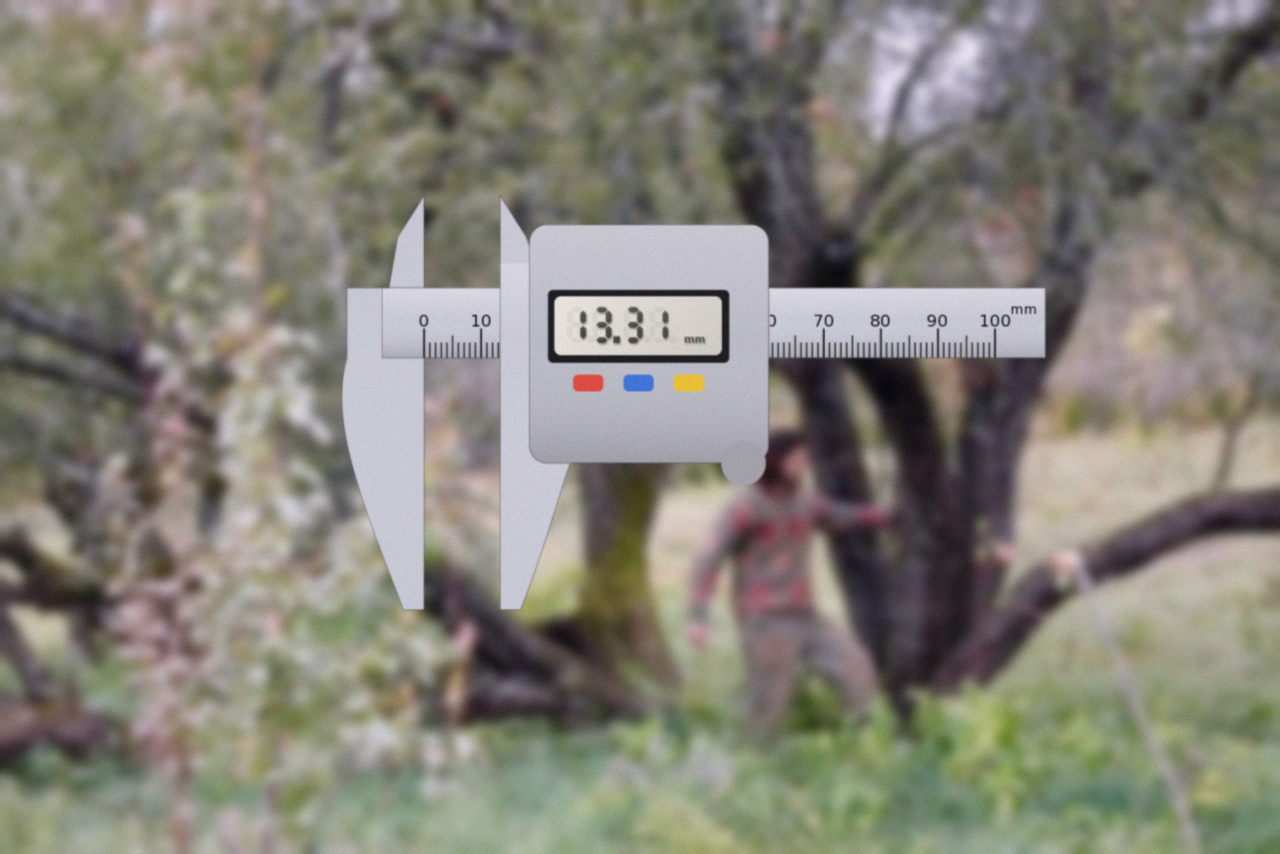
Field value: 13.31 mm
